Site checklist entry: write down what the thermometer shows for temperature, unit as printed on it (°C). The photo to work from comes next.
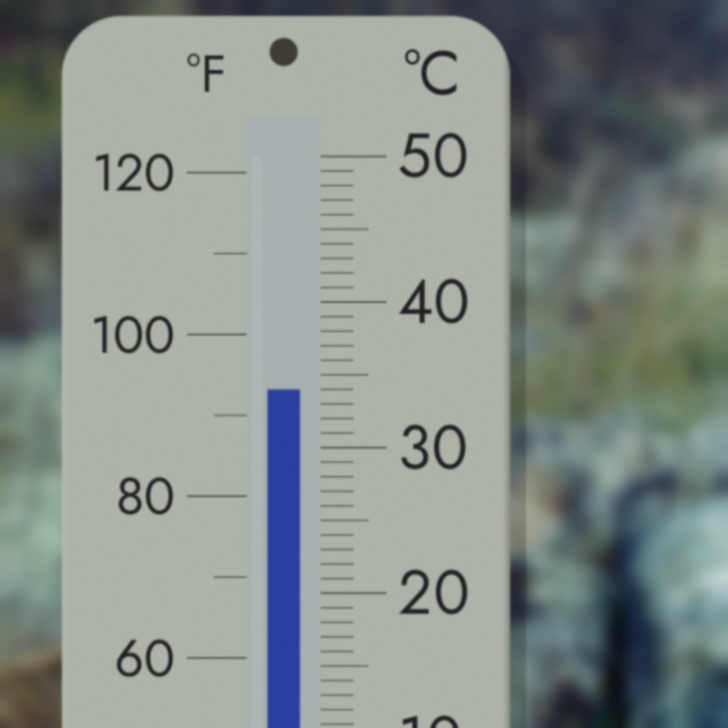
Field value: 34 °C
